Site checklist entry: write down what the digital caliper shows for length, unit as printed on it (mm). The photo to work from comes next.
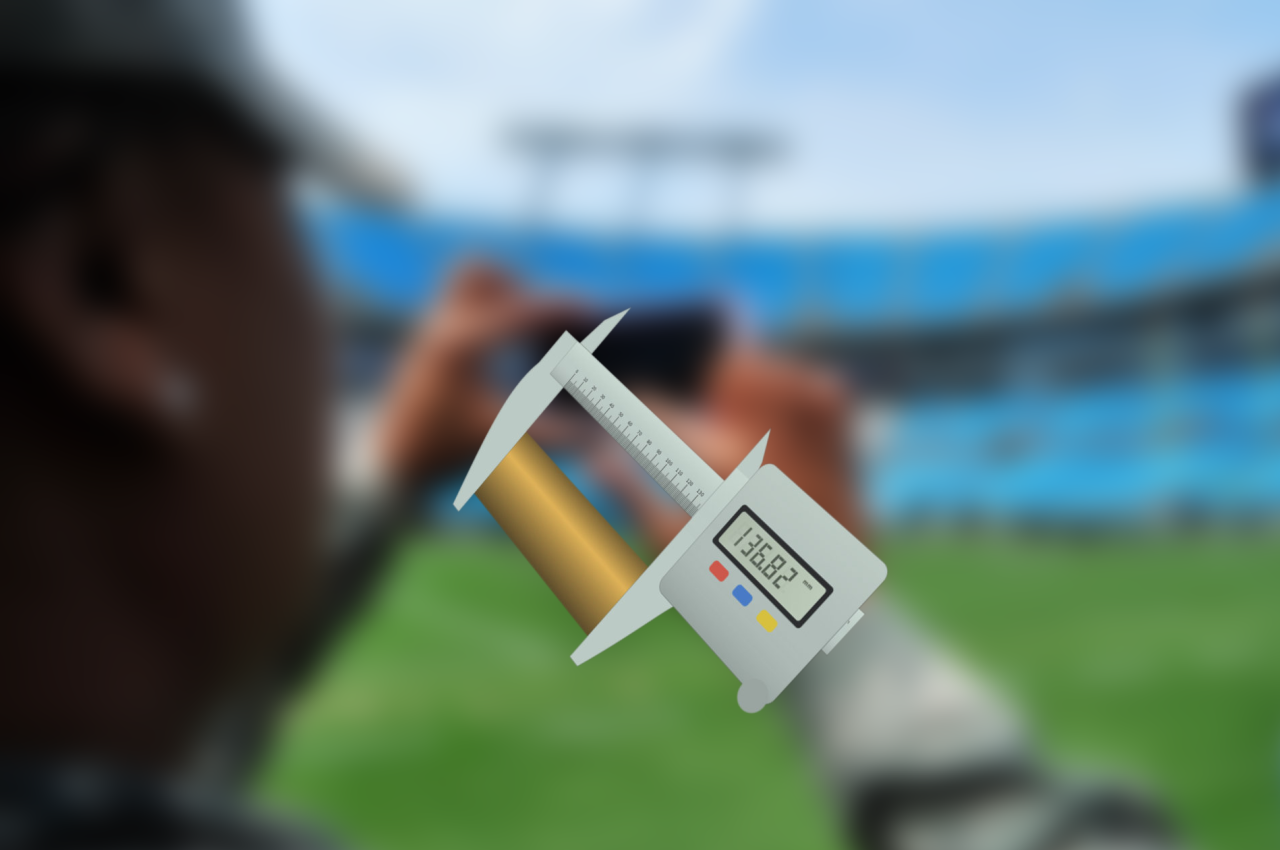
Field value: 136.82 mm
